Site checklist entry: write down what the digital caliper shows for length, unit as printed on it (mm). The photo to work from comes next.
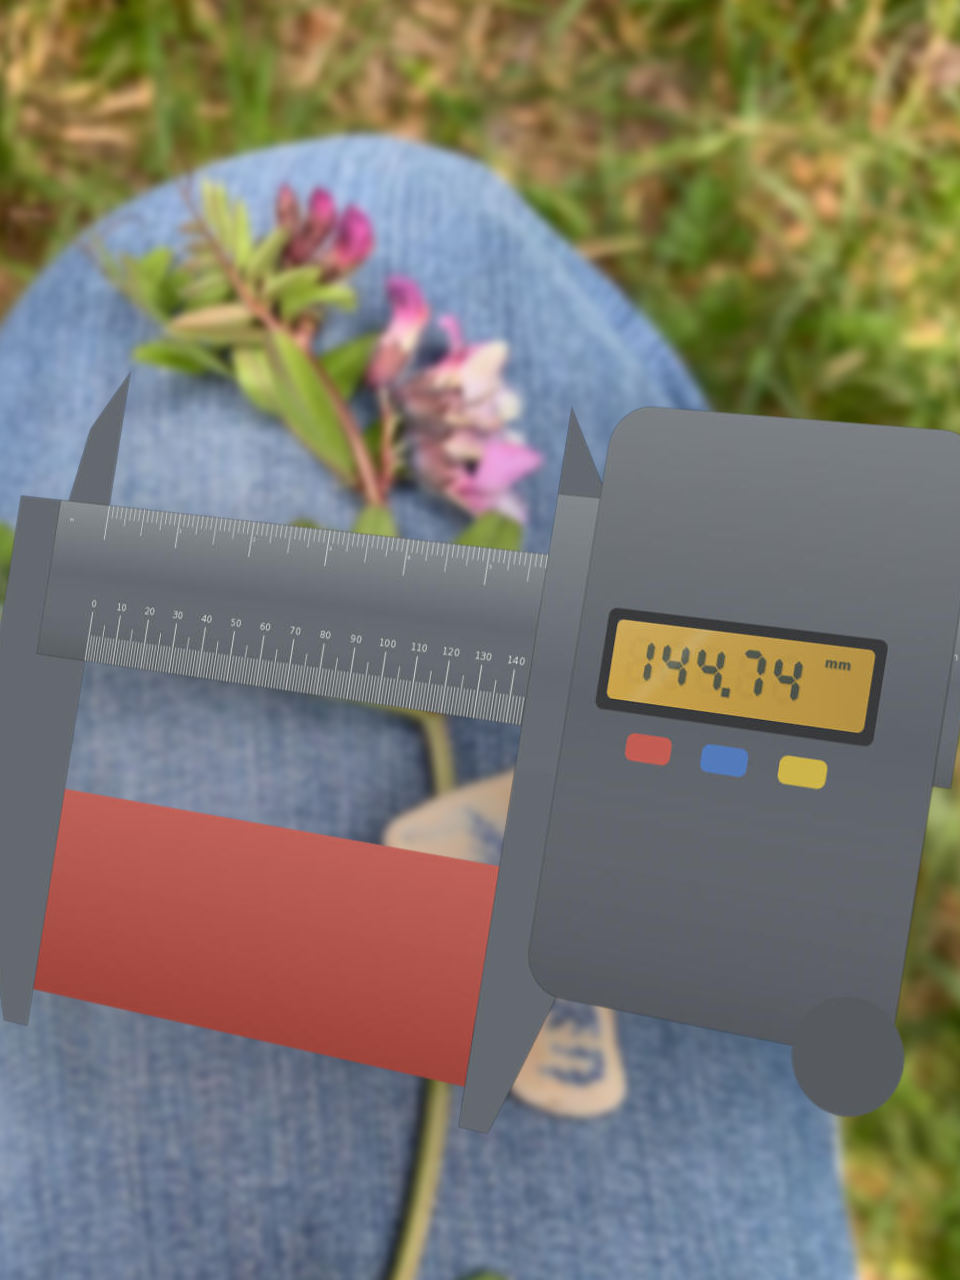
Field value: 144.74 mm
